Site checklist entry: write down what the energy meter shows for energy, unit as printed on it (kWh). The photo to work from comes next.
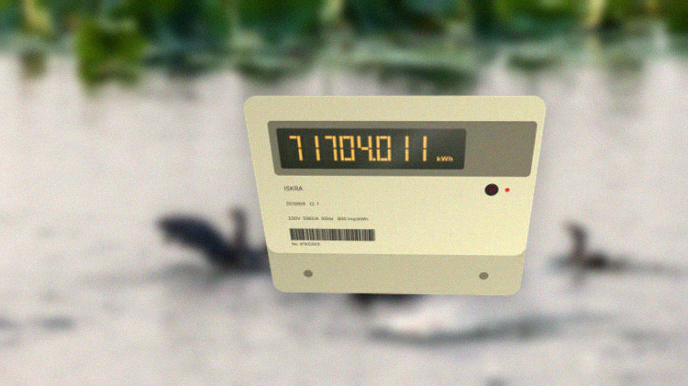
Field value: 71704.011 kWh
